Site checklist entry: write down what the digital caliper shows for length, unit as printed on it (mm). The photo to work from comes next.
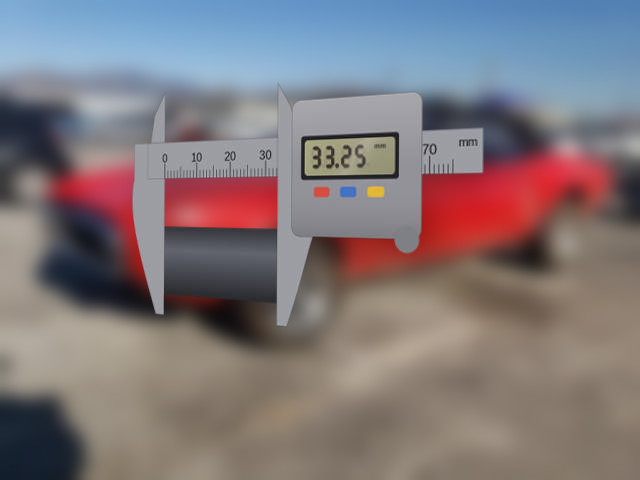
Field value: 33.25 mm
